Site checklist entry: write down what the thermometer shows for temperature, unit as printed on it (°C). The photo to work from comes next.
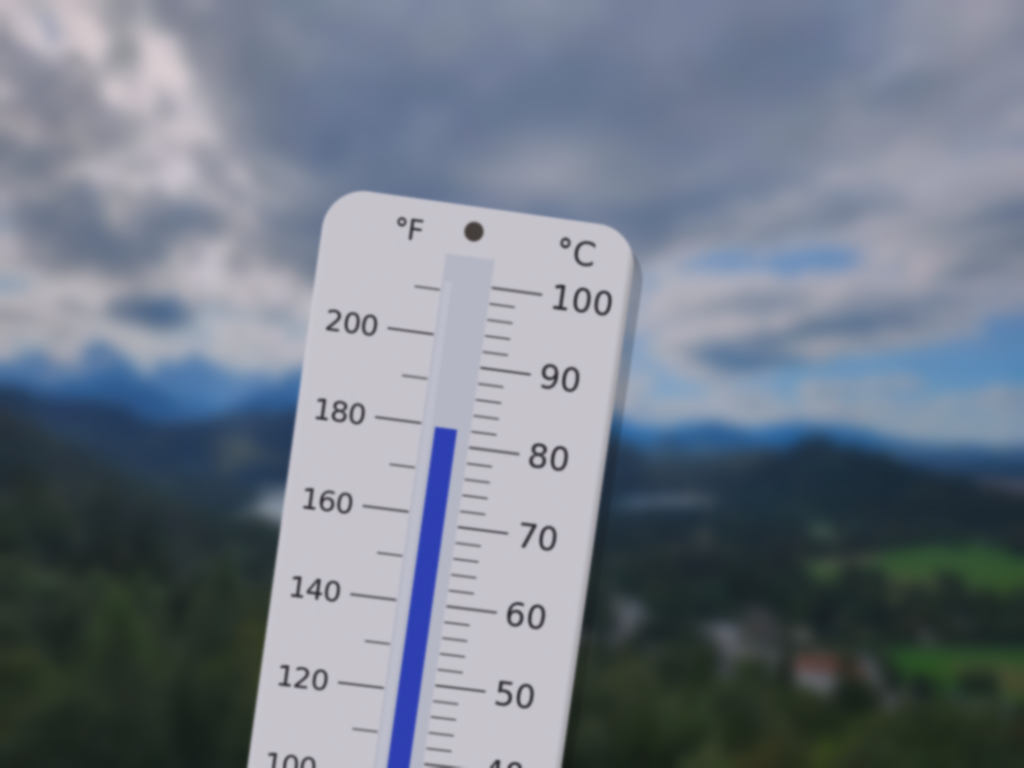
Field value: 82 °C
